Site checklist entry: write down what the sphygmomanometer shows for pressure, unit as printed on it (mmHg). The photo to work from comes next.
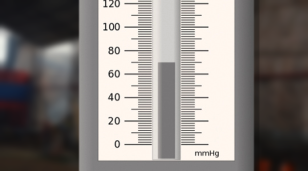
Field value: 70 mmHg
